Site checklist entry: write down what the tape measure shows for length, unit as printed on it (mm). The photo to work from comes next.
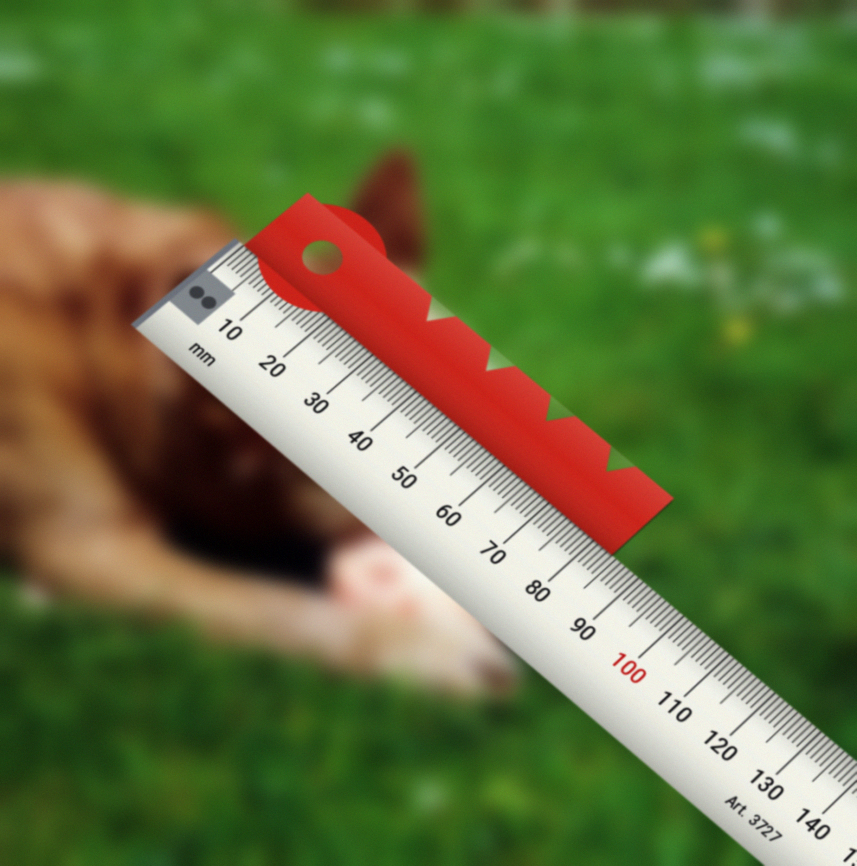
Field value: 84 mm
